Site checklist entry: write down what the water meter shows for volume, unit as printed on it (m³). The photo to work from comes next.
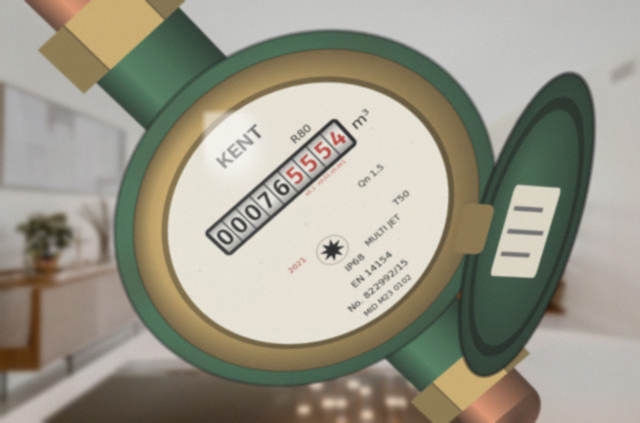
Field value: 76.5554 m³
